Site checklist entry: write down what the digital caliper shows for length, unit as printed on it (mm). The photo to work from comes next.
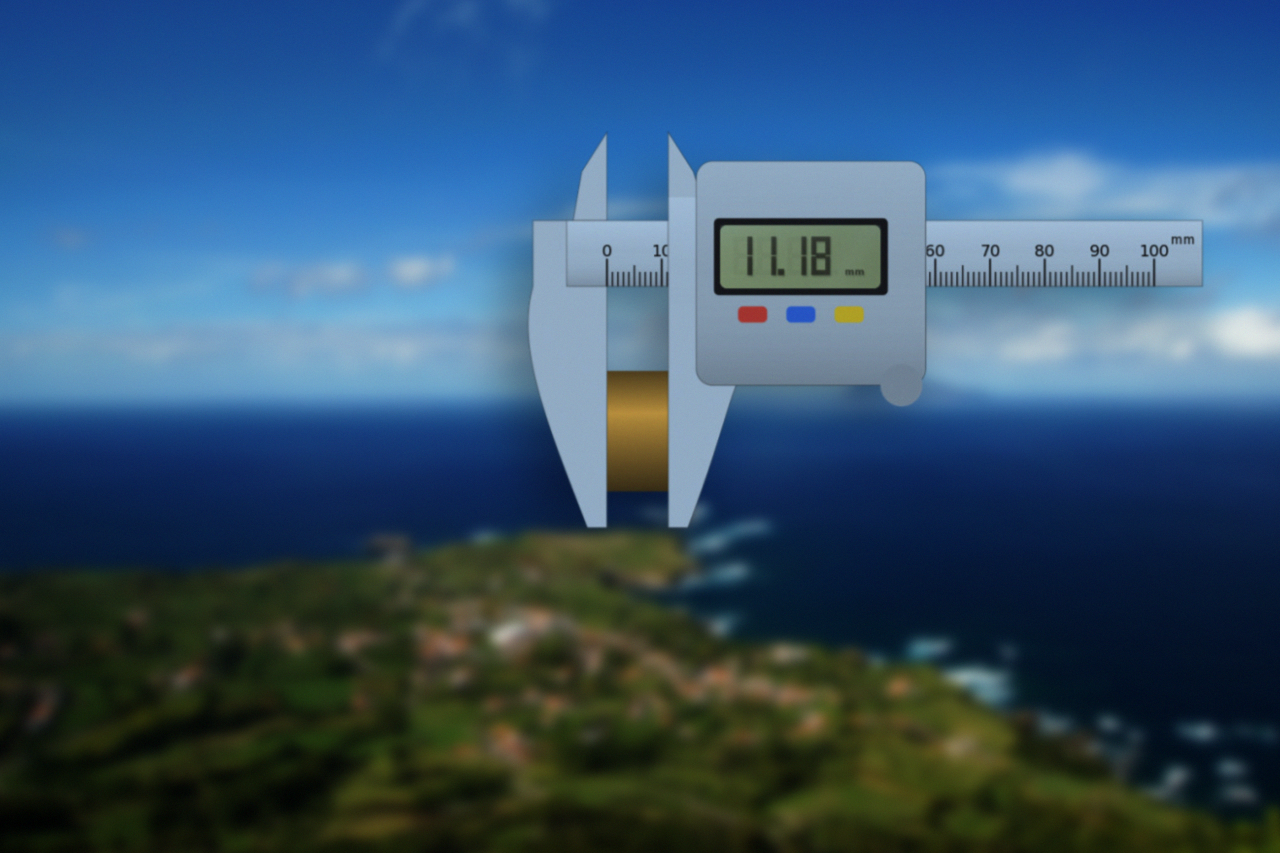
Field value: 11.18 mm
